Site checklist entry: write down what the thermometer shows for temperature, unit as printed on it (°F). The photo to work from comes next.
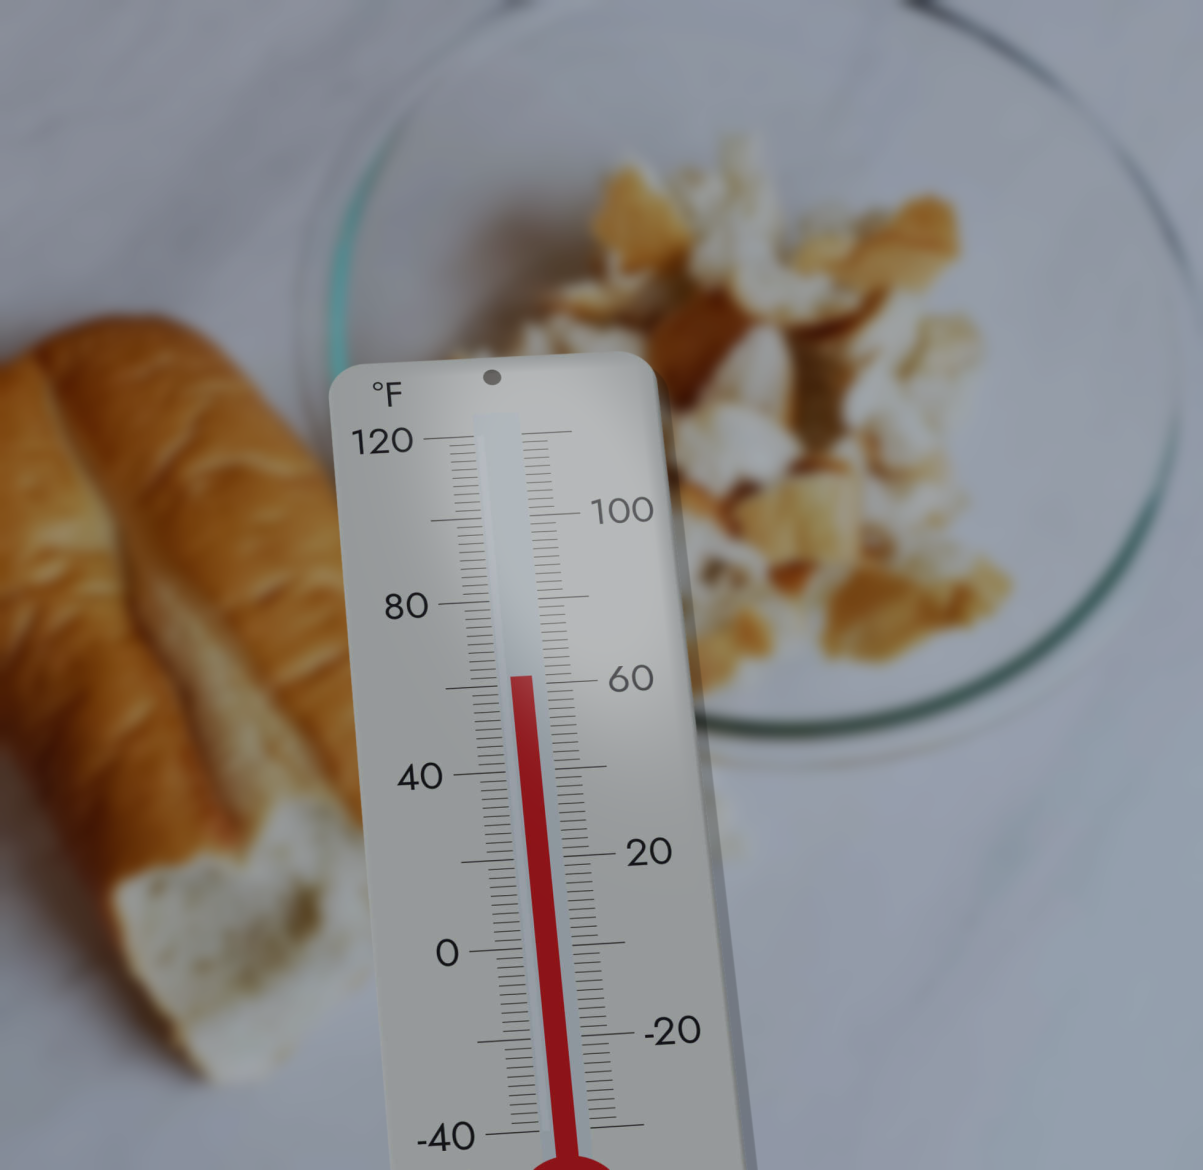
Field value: 62 °F
